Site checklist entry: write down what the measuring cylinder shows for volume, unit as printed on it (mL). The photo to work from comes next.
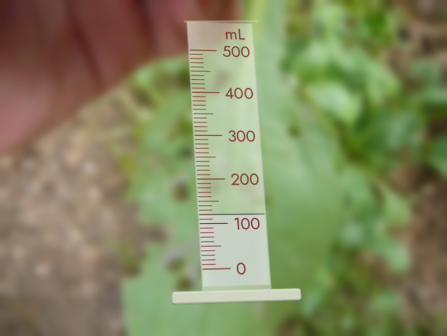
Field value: 120 mL
